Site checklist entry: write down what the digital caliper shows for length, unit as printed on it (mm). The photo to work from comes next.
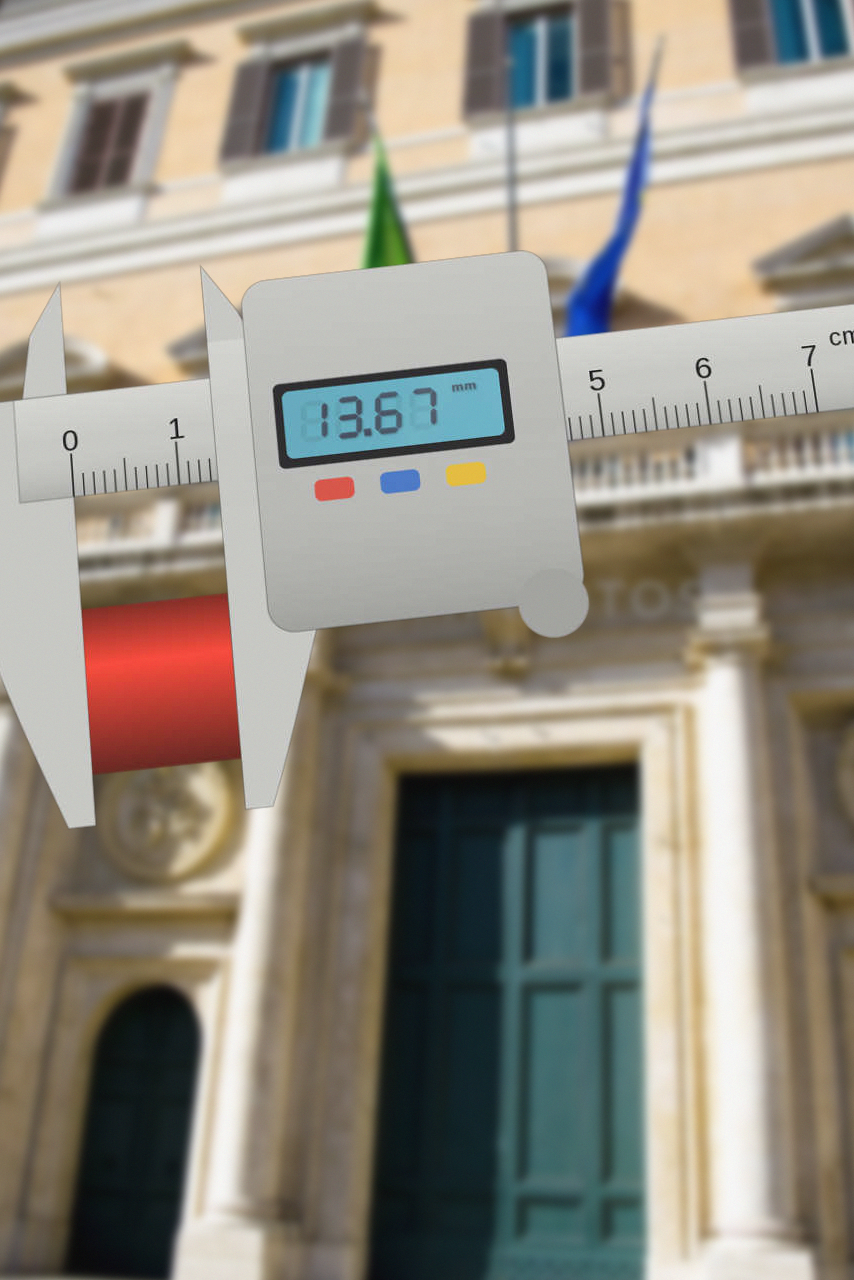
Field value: 13.67 mm
